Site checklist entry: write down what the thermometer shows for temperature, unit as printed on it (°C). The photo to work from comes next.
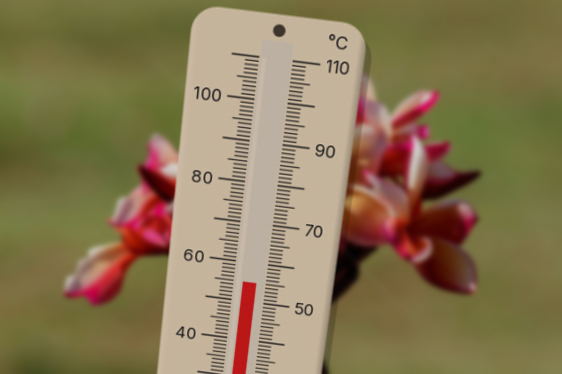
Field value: 55 °C
